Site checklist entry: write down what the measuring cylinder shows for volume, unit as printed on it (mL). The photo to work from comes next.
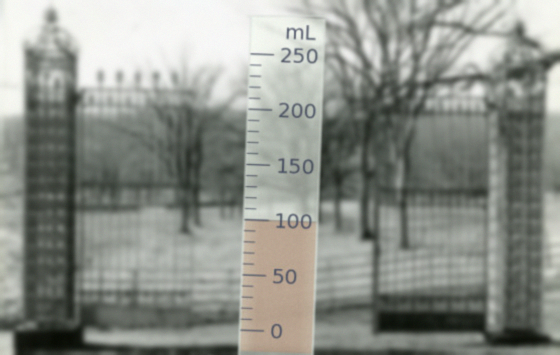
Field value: 100 mL
